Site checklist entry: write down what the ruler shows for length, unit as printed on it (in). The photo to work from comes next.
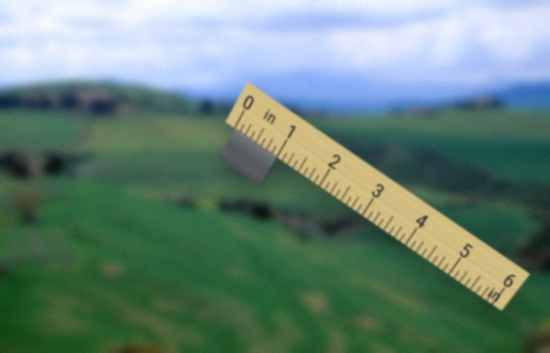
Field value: 1 in
